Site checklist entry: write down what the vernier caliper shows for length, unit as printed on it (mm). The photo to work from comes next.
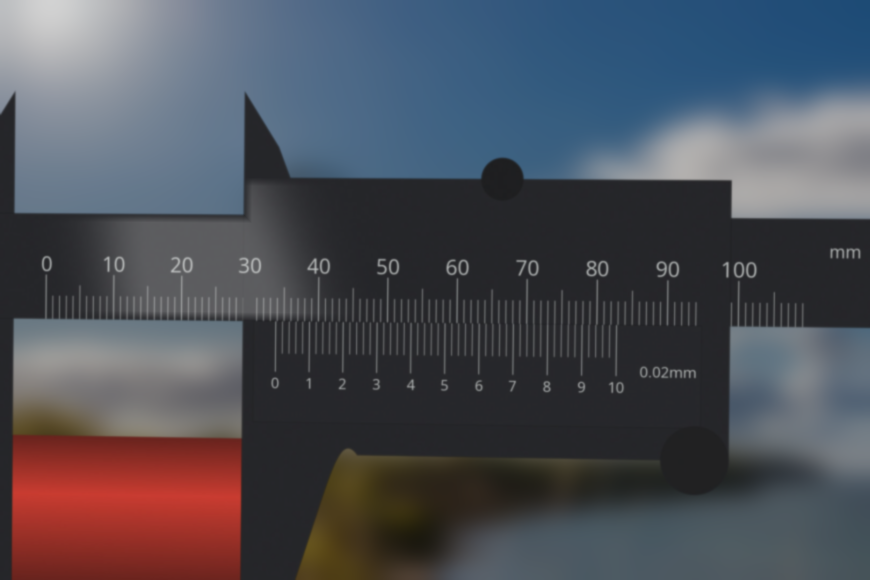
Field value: 33.8 mm
